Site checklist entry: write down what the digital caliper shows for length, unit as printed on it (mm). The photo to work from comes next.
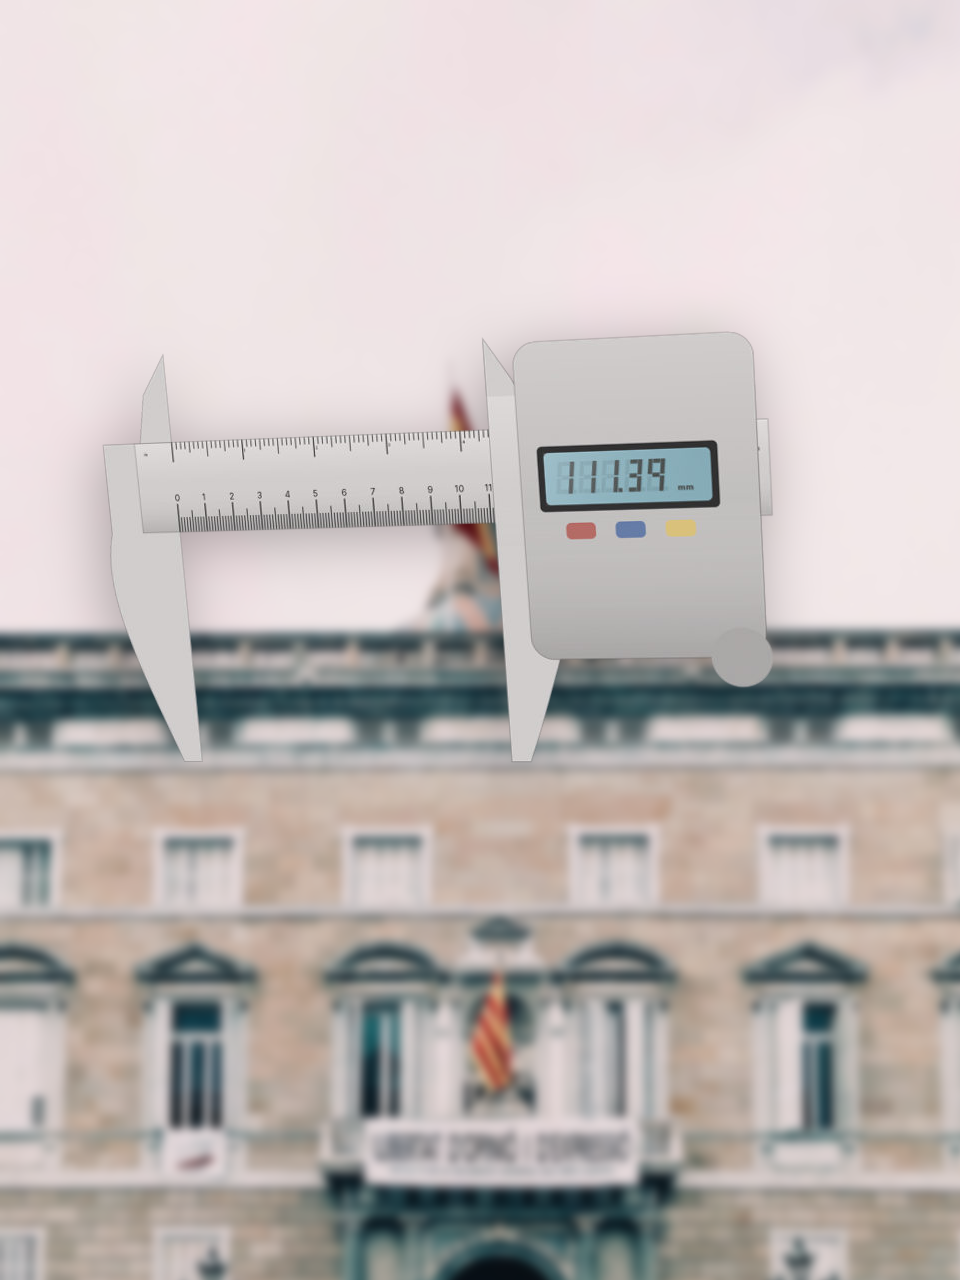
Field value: 111.39 mm
